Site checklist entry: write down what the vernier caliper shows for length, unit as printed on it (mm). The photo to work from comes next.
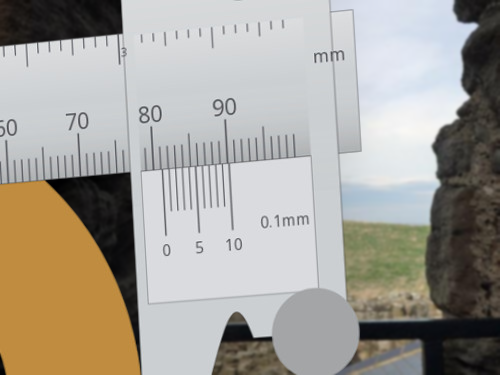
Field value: 81.2 mm
